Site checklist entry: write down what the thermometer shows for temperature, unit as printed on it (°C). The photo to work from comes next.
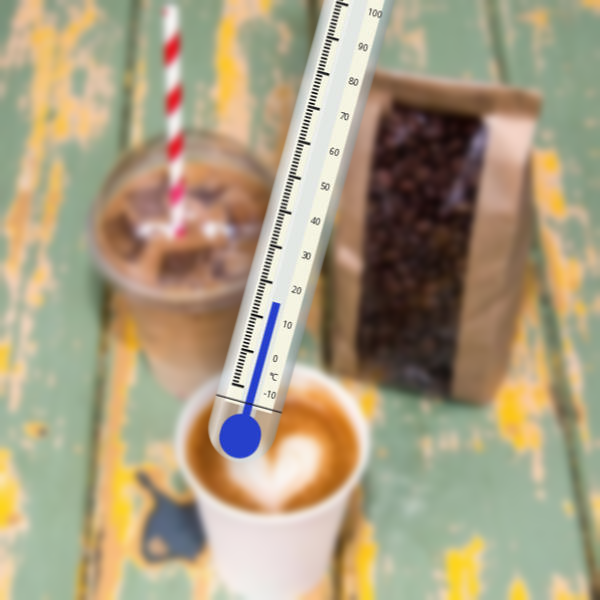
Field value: 15 °C
